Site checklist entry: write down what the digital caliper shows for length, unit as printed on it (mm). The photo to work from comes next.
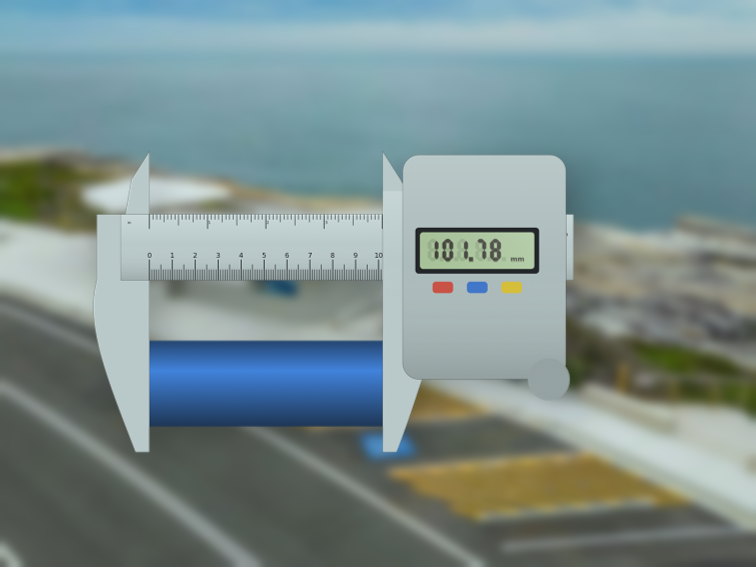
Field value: 101.78 mm
